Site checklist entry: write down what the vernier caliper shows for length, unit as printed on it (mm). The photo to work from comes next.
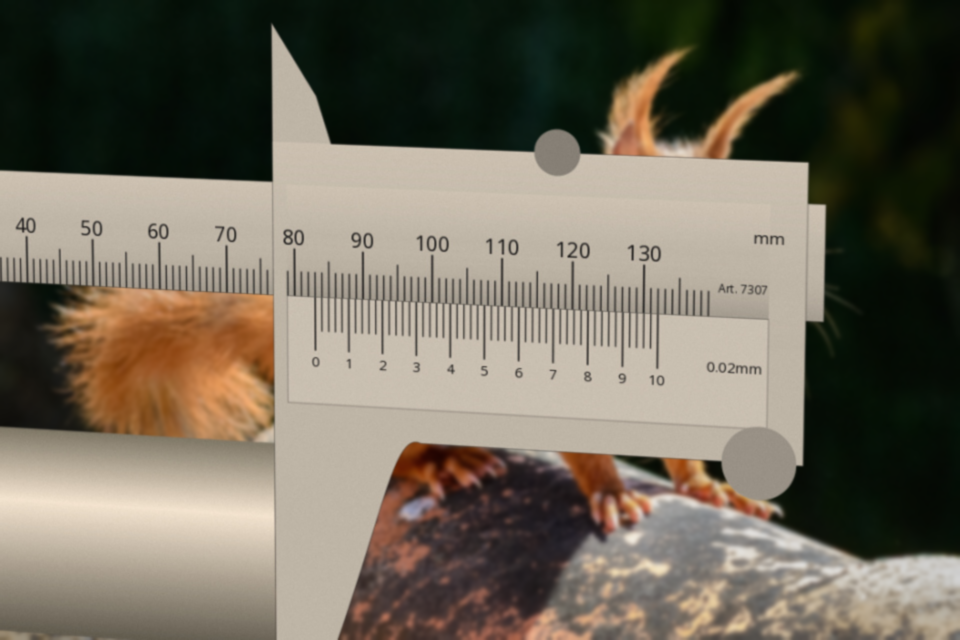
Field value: 83.0 mm
